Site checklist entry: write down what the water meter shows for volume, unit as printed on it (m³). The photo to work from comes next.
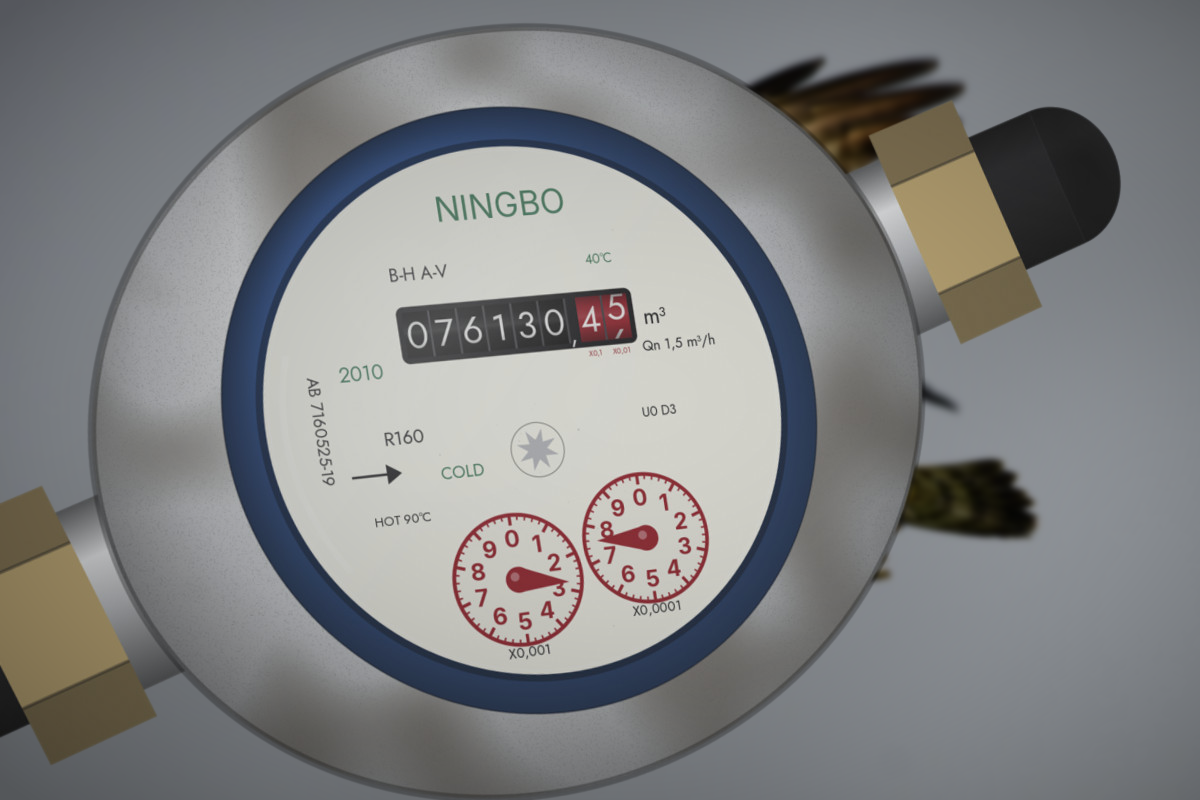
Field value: 76130.4527 m³
